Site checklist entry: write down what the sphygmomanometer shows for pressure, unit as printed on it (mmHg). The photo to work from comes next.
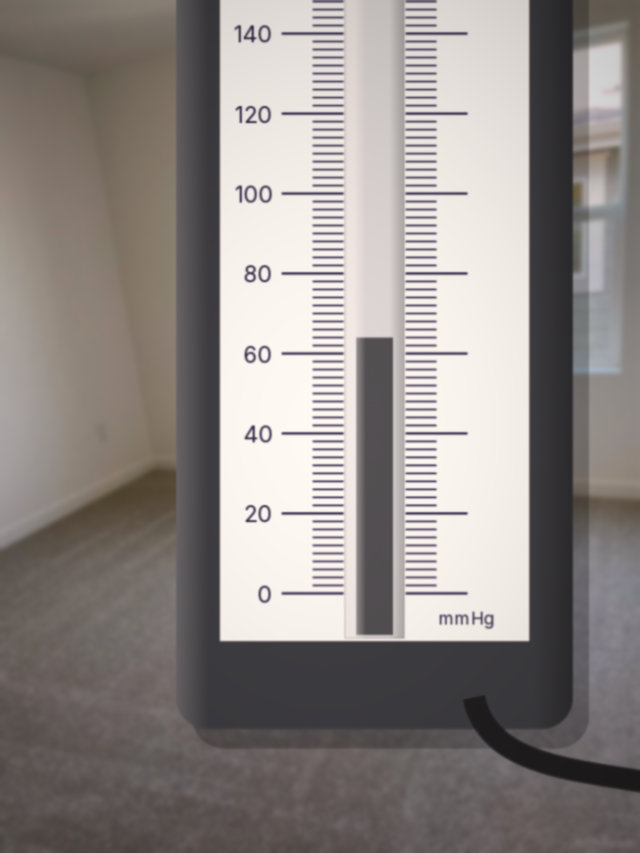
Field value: 64 mmHg
